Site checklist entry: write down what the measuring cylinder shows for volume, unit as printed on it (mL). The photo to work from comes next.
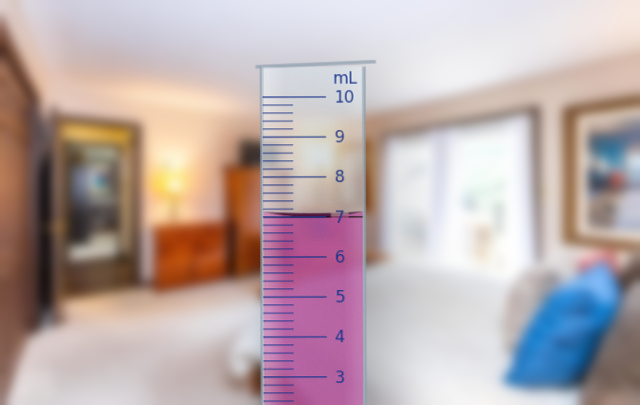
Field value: 7 mL
